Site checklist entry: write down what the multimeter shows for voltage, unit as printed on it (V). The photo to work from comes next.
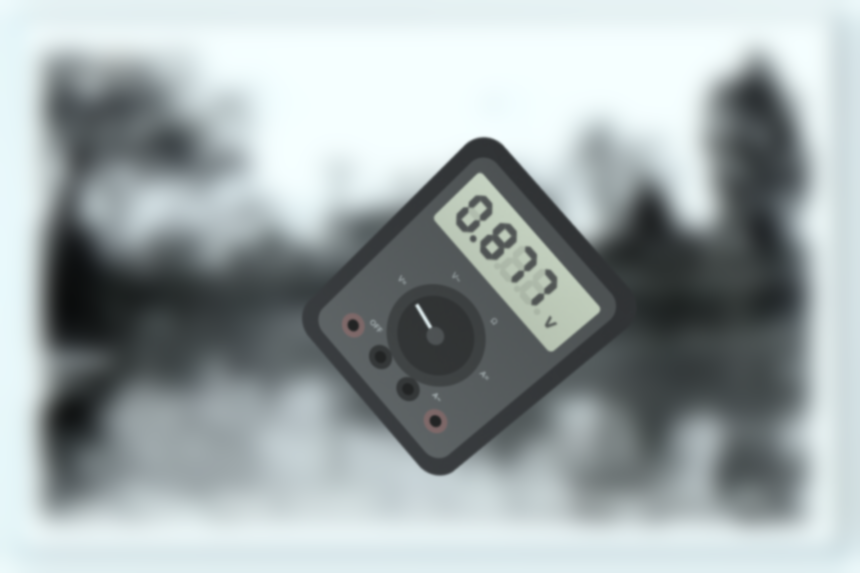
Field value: 0.877 V
